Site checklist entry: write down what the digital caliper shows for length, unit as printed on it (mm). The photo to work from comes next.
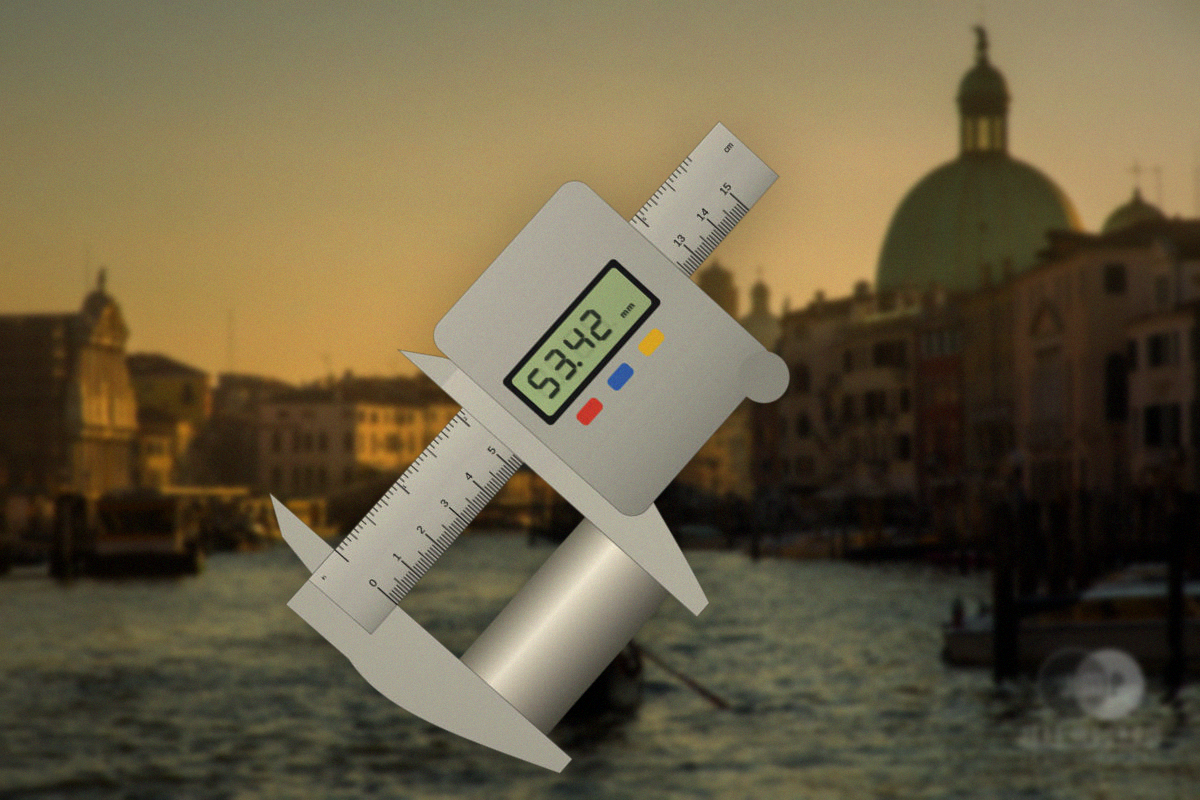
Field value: 53.42 mm
